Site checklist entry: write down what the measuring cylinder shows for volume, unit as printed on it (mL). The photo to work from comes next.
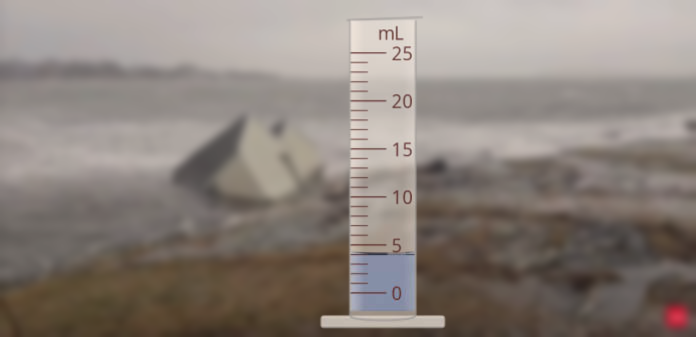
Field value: 4 mL
